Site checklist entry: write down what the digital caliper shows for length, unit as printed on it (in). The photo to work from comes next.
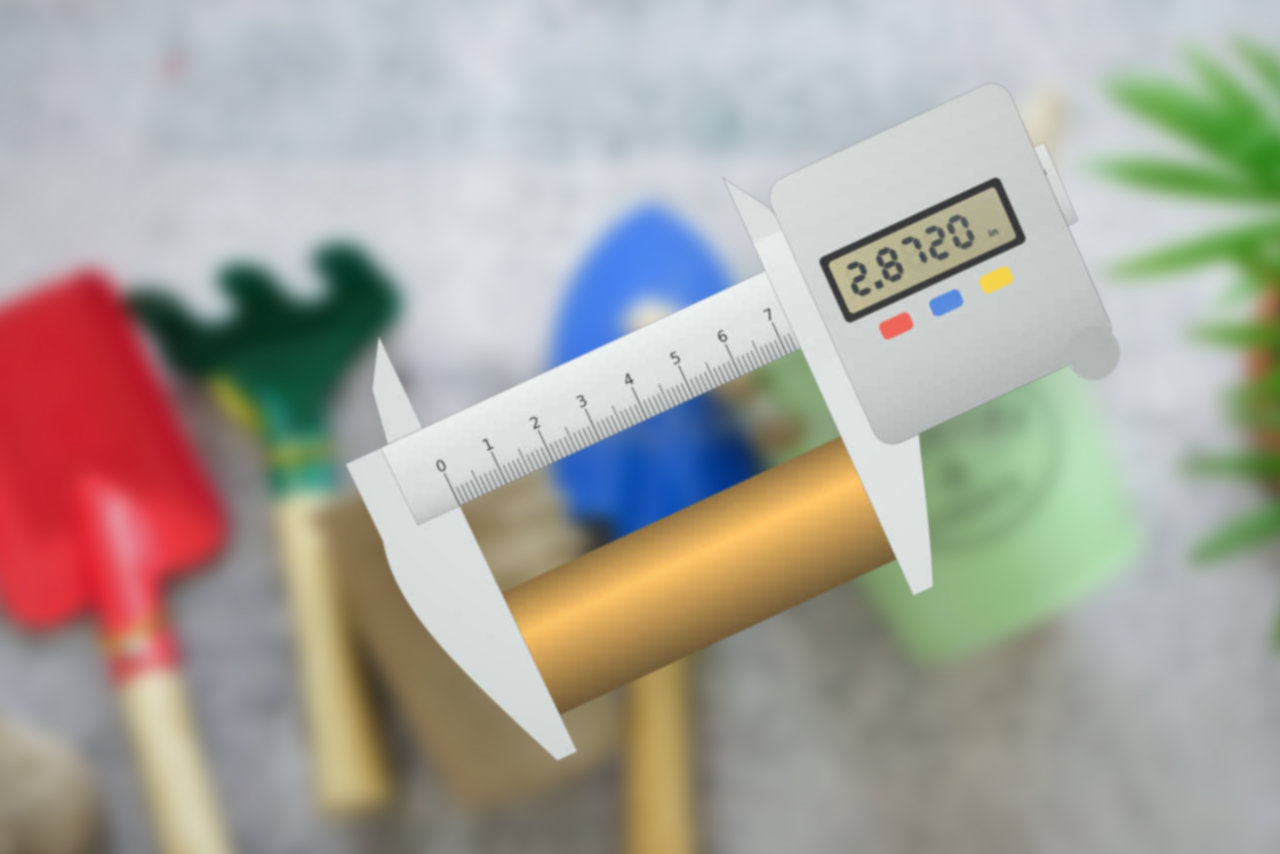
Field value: 2.8720 in
